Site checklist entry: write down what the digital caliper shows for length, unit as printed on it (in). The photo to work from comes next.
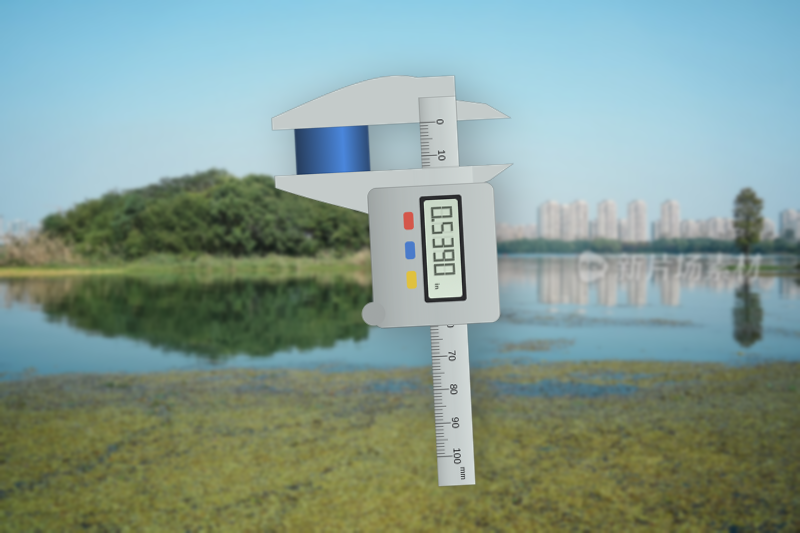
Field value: 0.5390 in
